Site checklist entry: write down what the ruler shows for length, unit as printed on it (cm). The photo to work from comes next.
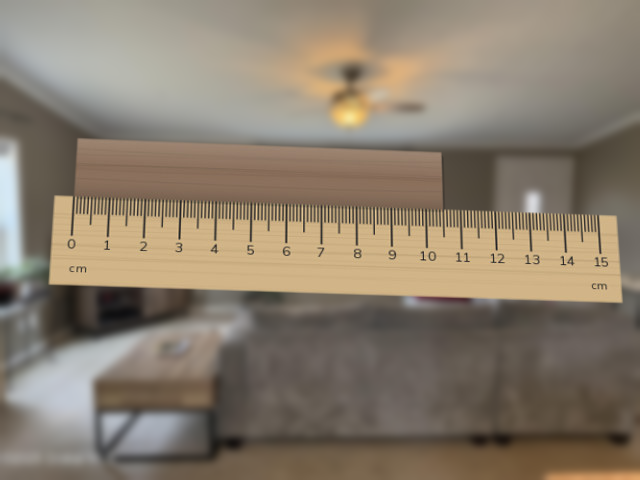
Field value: 10.5 cm
